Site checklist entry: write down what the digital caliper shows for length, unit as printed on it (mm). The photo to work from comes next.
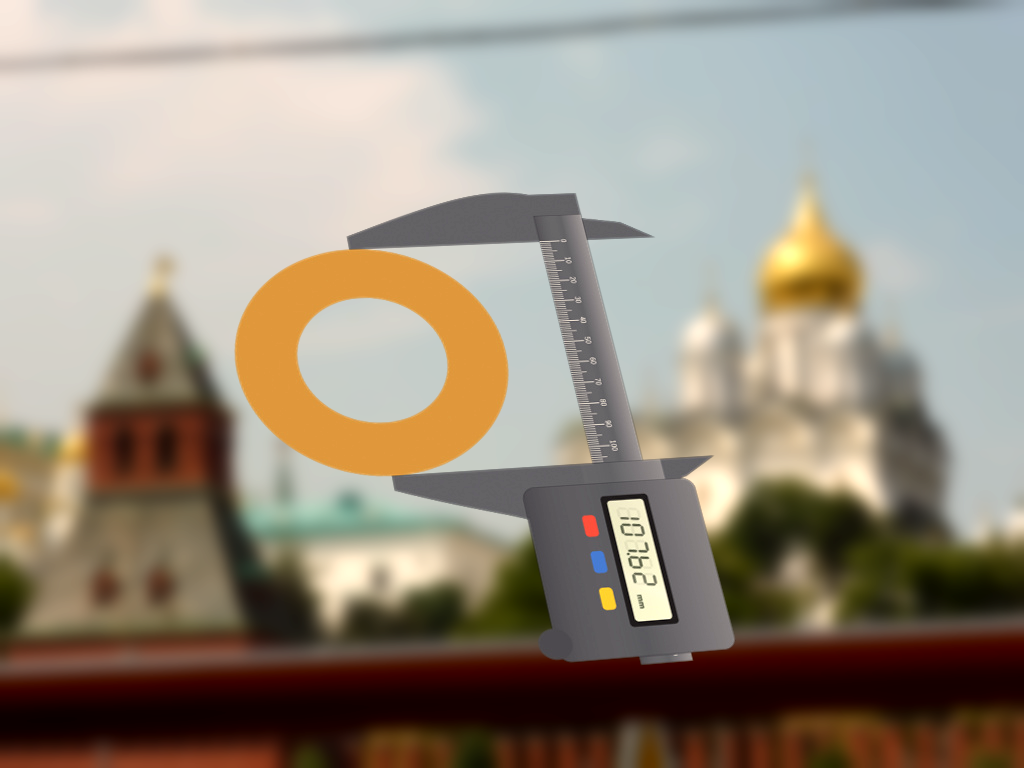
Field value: 107.62 mm
